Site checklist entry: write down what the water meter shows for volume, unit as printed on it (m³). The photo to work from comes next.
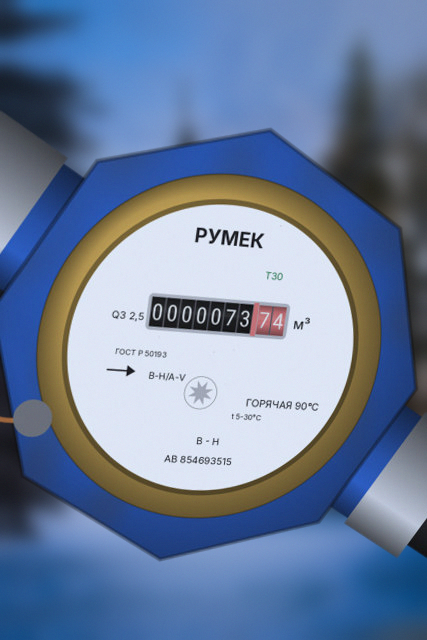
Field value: 73.74 m³
